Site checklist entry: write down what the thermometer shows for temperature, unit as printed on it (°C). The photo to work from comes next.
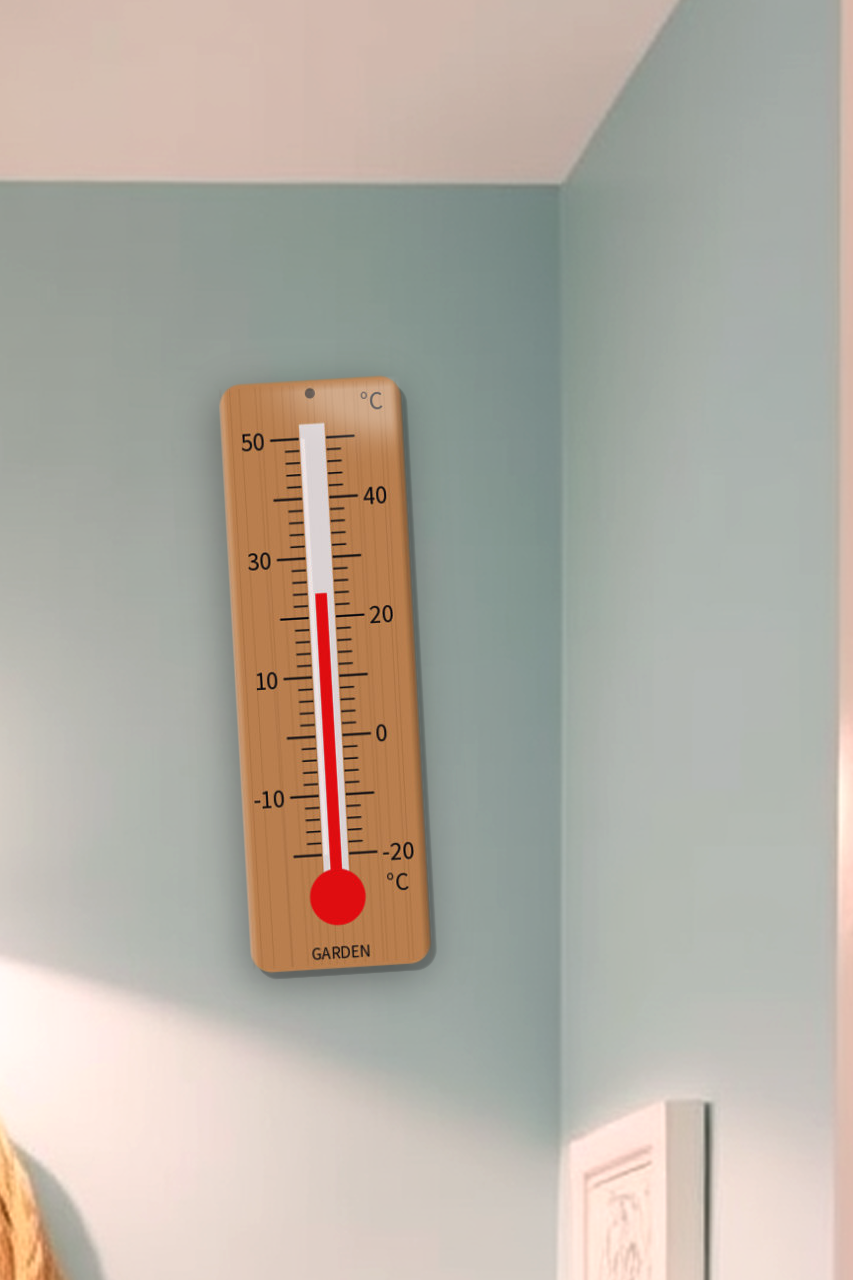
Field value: 24 °C
